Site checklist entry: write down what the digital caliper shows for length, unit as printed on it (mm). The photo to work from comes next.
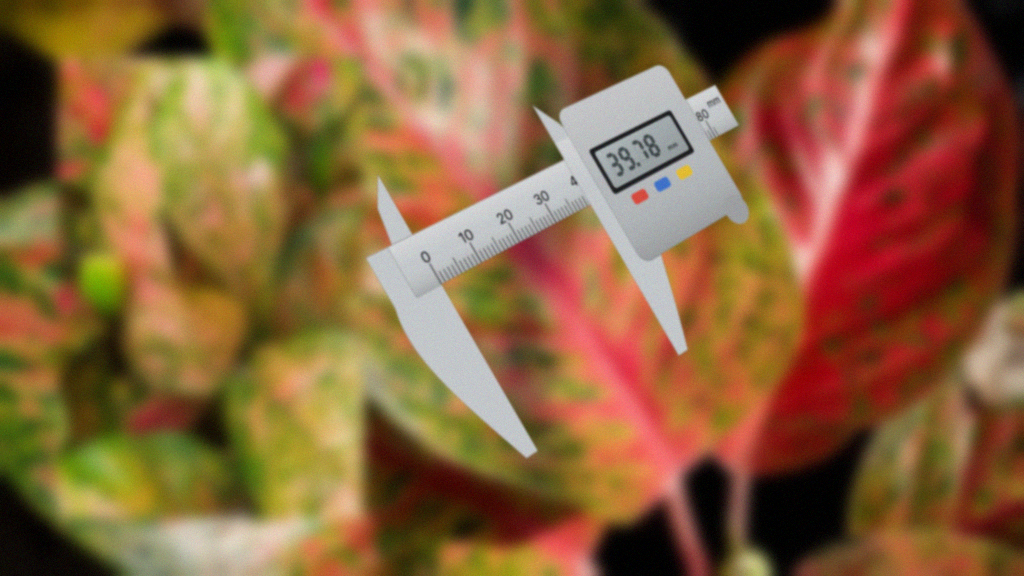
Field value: 39.78 mm
